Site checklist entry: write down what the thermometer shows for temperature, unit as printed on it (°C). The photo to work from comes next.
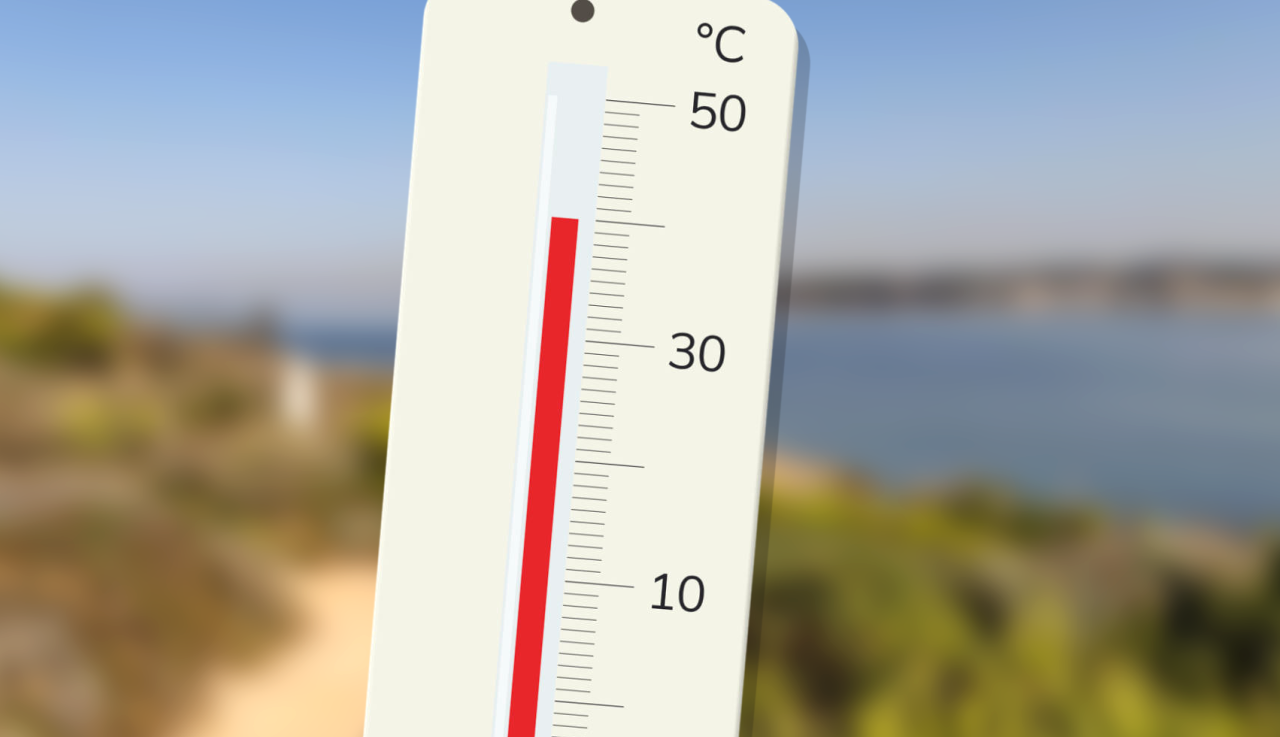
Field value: 40 °C
